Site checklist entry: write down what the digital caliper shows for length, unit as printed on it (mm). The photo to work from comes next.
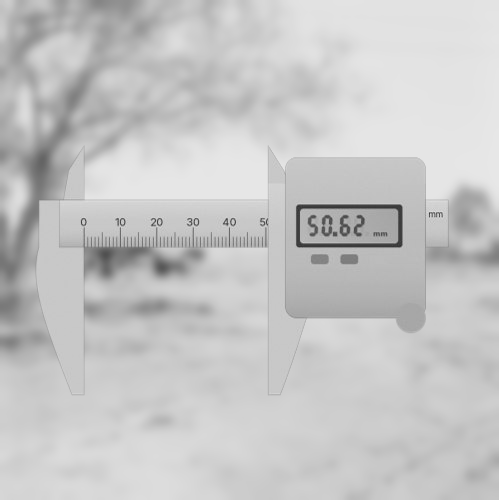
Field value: 50.62 mm
